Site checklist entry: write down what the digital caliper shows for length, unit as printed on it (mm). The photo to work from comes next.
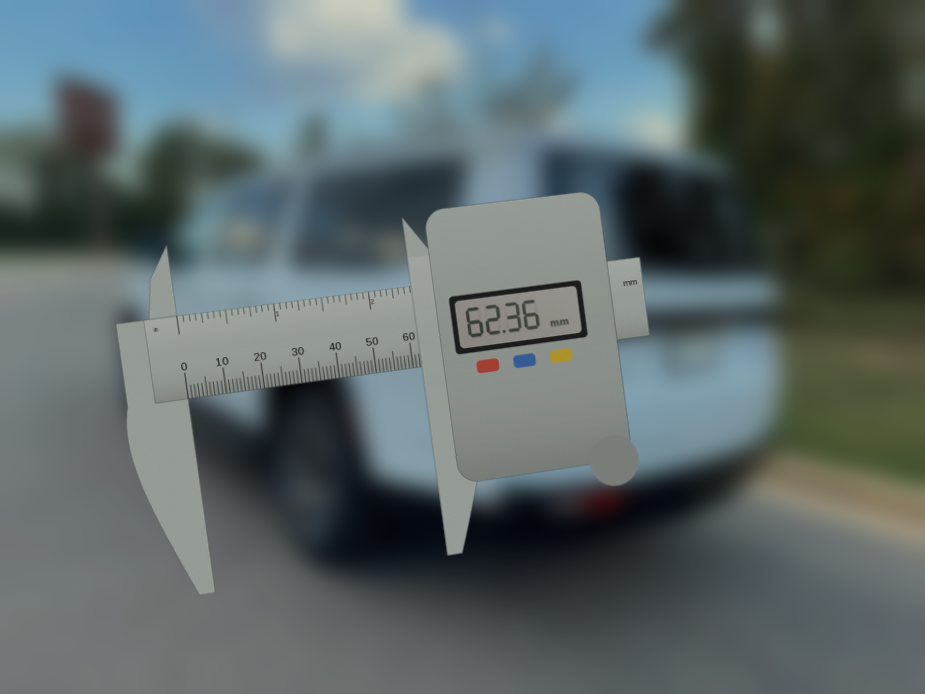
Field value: 62.36 mm
